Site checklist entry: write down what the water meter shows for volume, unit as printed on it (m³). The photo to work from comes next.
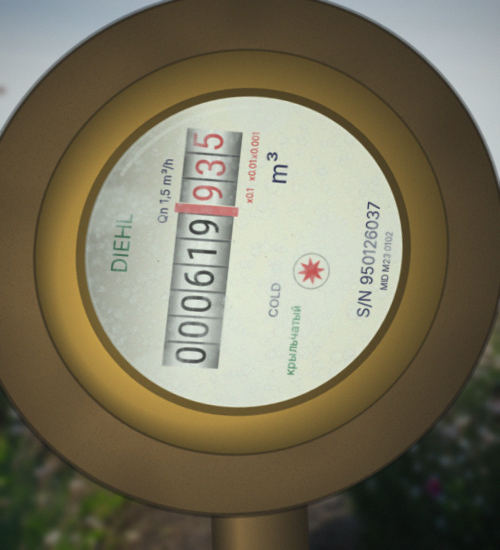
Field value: 619.935 m³
